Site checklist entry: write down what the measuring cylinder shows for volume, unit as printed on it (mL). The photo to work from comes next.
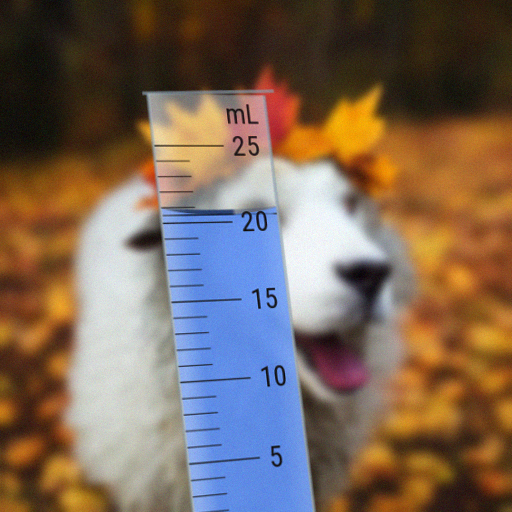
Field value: 20.5 mL
